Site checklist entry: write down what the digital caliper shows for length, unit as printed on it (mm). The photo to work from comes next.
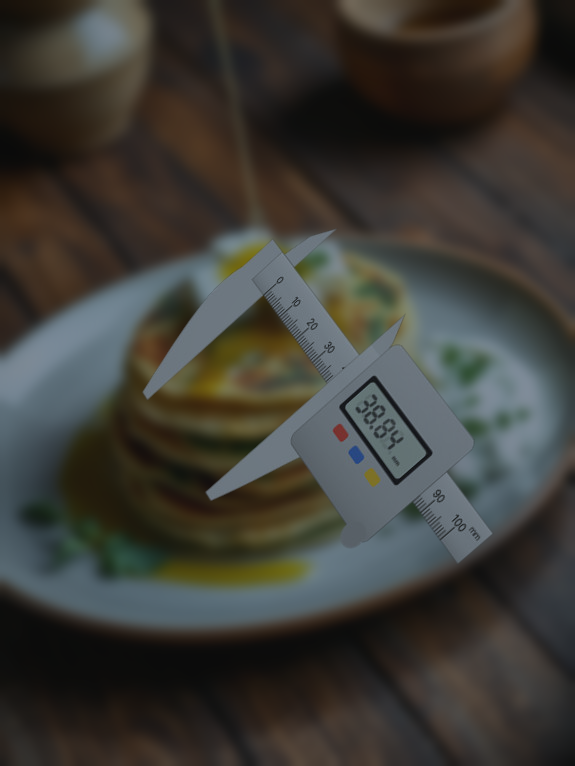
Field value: 38.84 mm
